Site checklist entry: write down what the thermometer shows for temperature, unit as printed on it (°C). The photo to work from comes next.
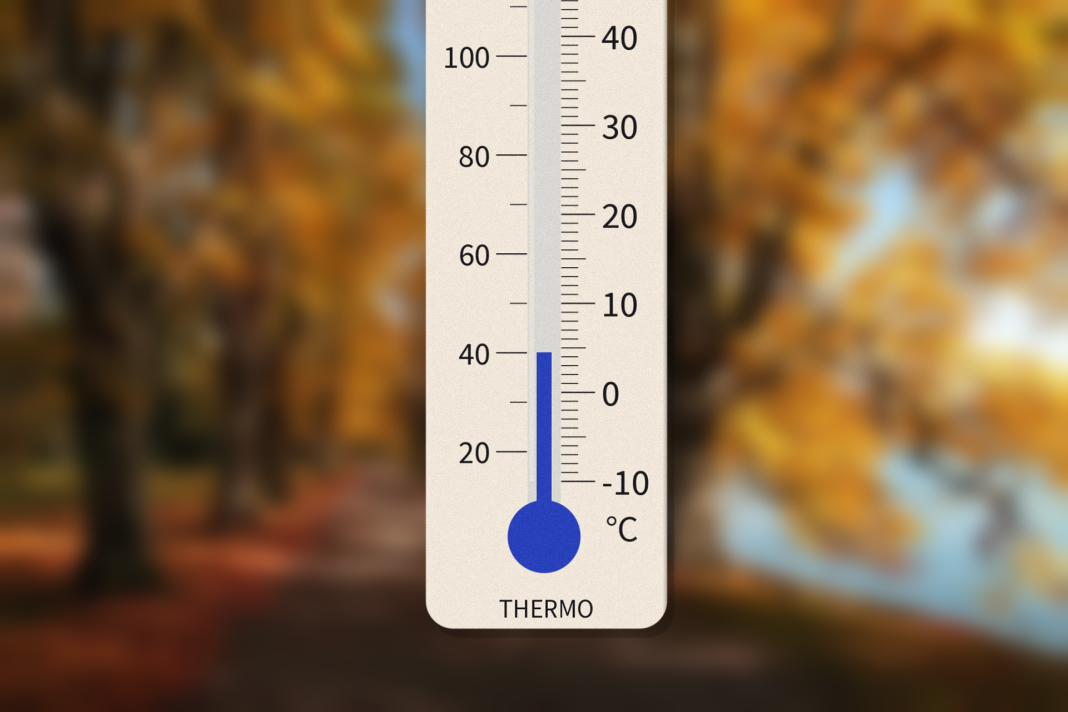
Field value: 4.5 °C
